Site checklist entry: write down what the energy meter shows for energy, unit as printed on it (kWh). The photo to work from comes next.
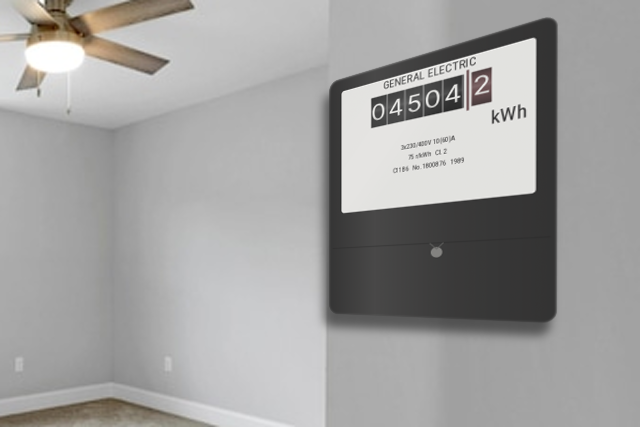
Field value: 4504.2 kWh
